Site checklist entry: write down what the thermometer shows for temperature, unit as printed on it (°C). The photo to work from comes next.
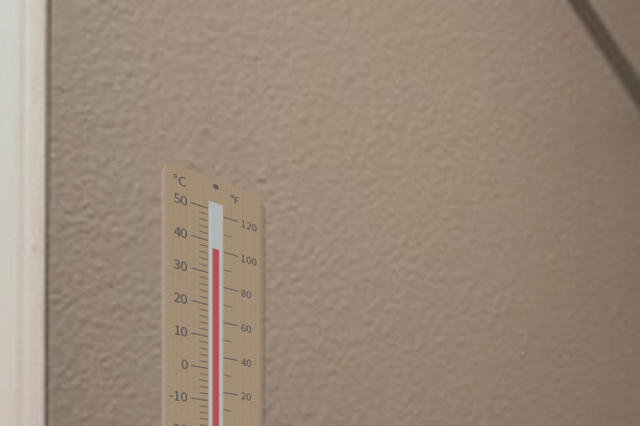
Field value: 38 °C
